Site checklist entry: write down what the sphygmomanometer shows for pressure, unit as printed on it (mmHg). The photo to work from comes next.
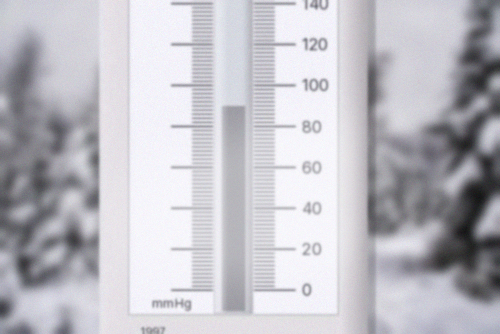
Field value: 90 mmHg
